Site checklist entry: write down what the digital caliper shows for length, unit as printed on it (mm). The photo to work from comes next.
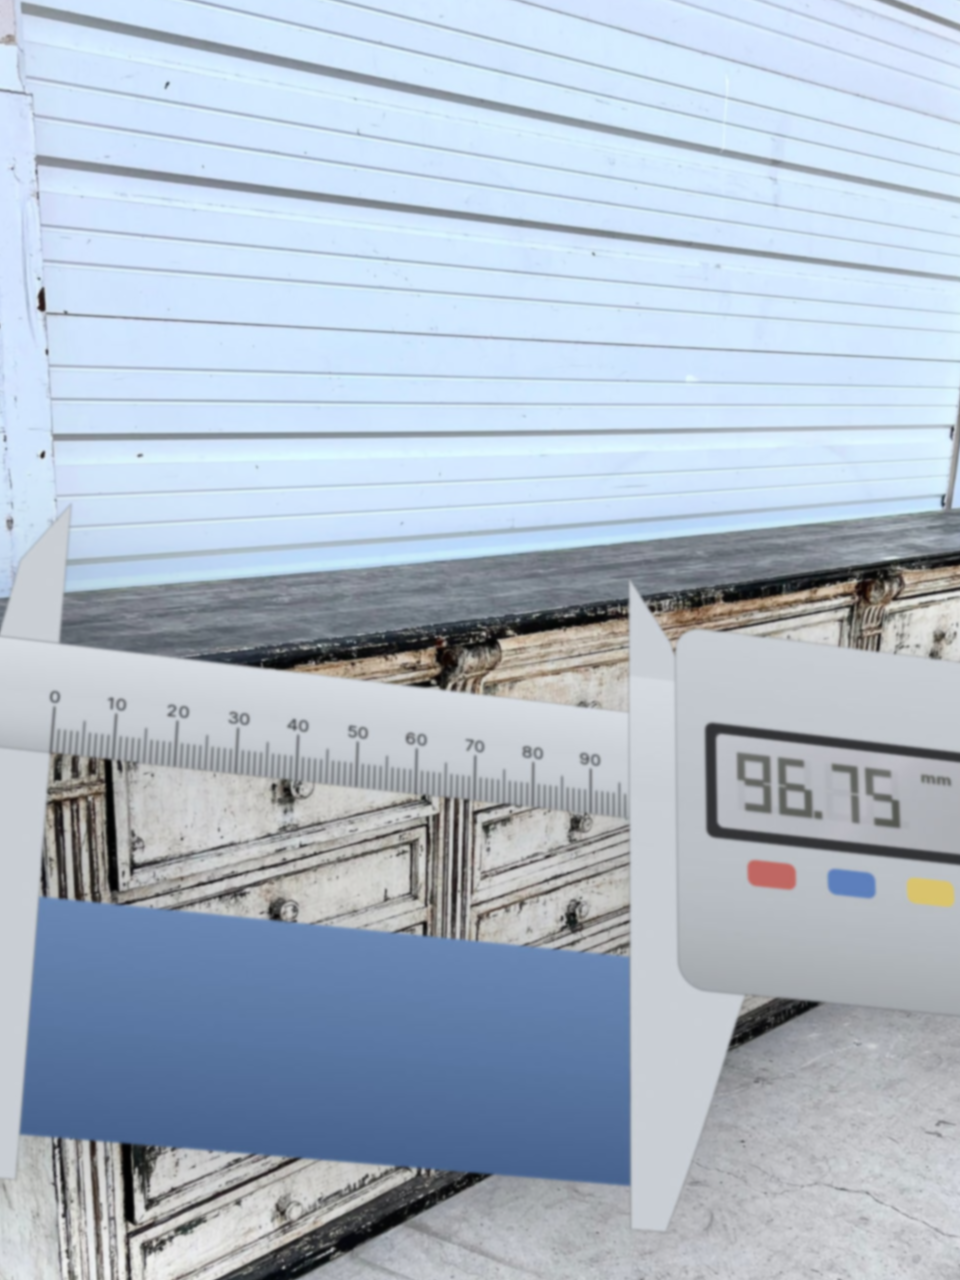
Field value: 96.75 mm
